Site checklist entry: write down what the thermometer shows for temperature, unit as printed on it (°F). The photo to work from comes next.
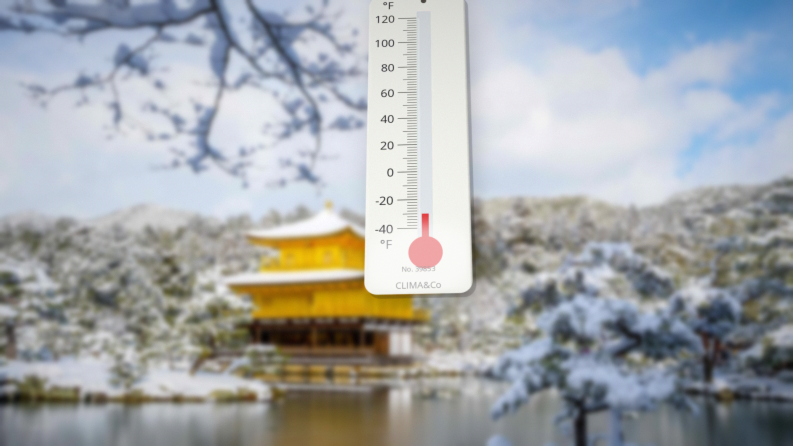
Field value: -30 °F
